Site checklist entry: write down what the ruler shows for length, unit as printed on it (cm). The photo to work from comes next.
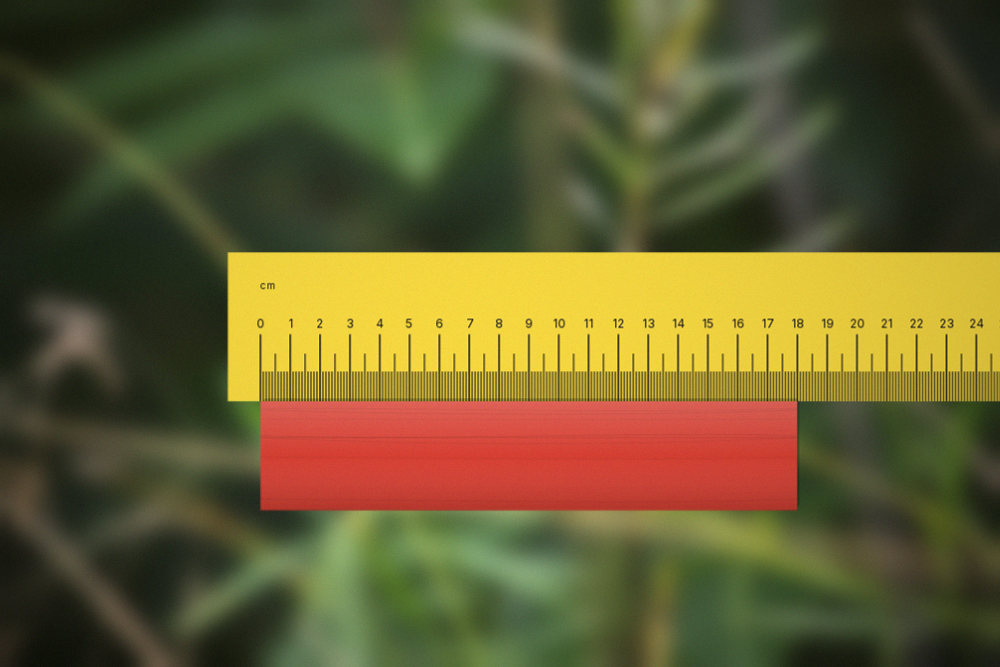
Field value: 18 cm
